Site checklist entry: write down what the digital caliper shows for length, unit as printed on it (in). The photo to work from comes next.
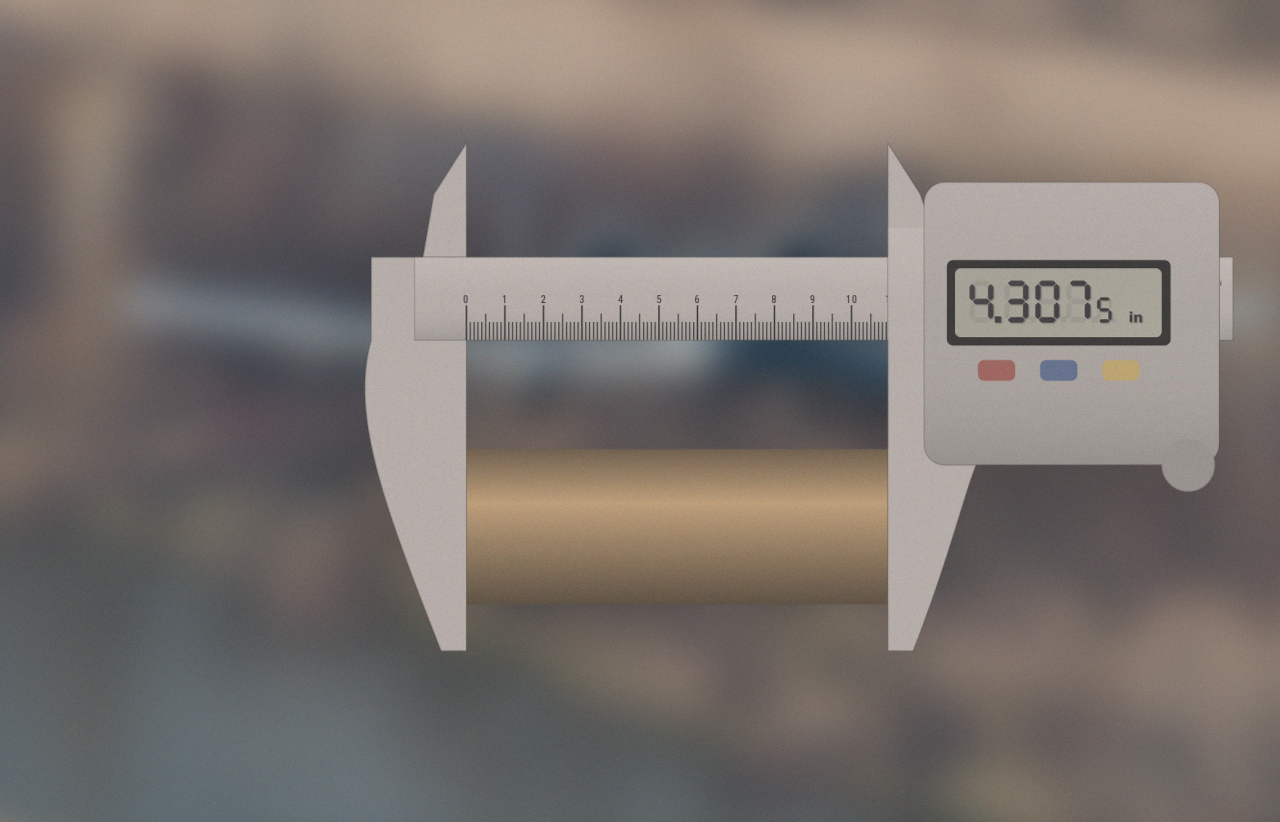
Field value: 4.3075 in
